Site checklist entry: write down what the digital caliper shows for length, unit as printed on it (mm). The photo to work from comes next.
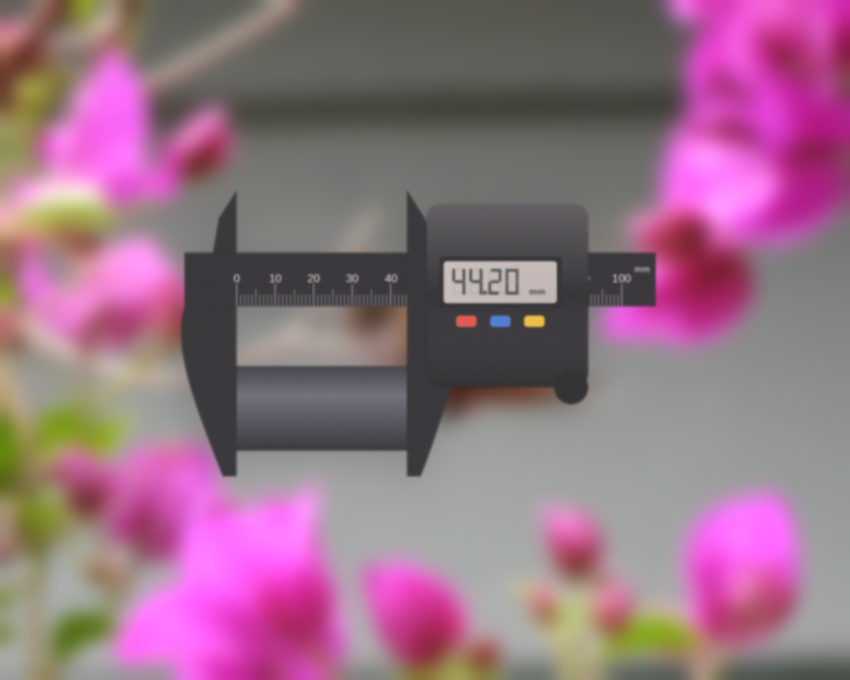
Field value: 44.20 mm
